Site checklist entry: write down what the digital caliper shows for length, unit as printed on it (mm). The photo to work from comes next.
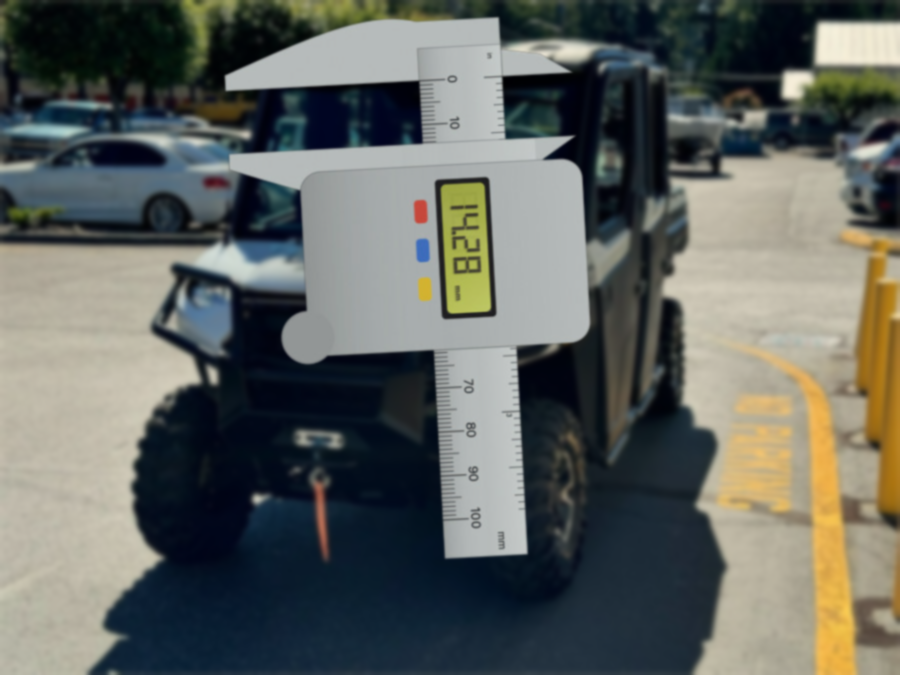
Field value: 14.28 mm
